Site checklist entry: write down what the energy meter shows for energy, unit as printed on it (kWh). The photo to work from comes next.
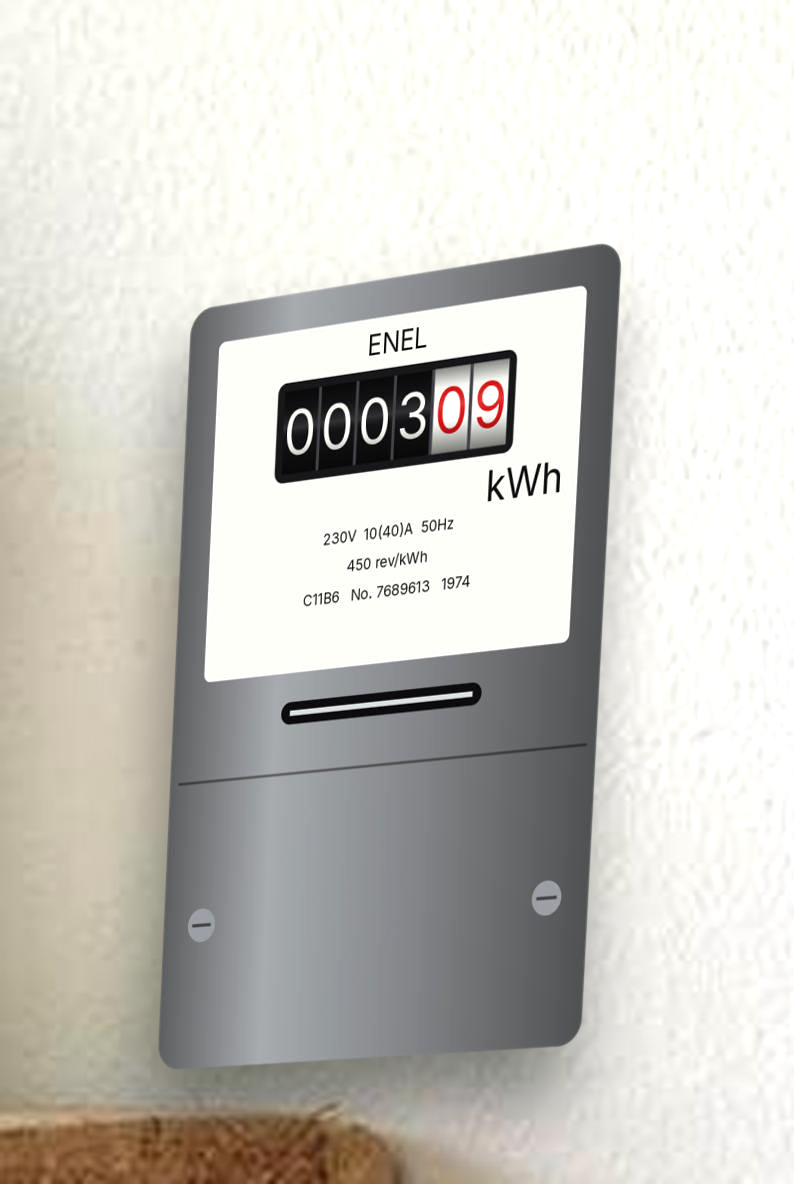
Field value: 3.09 kWh
